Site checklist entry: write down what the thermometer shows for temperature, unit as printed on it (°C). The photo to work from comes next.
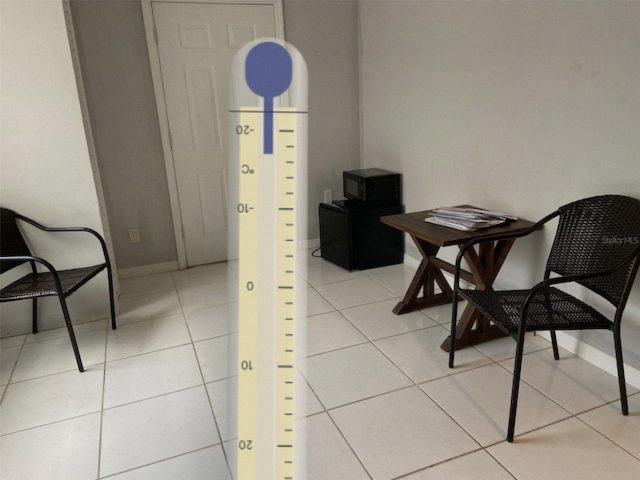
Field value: -17 °C
